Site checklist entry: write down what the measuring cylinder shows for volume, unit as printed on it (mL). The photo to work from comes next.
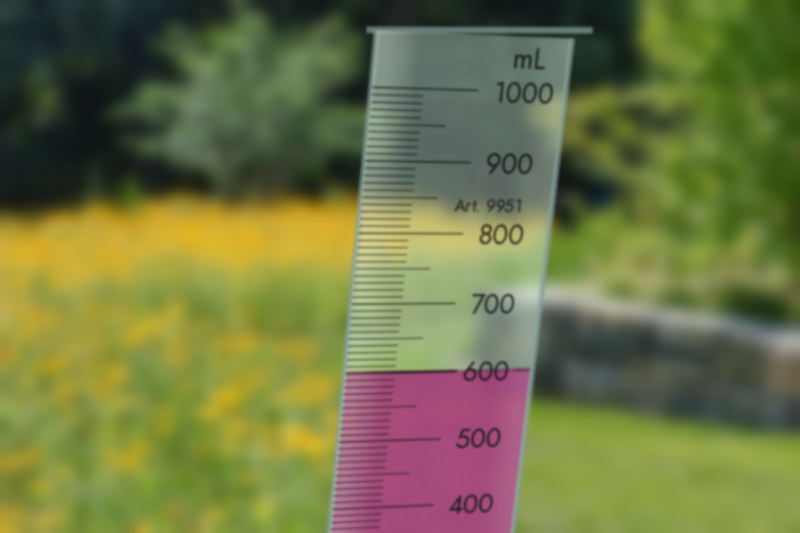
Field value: 600 mL
